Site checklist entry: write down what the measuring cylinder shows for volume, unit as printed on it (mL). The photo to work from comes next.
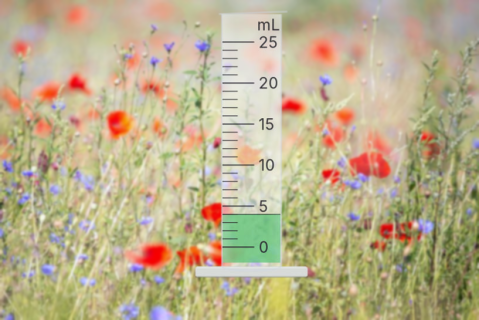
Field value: 4 mL
